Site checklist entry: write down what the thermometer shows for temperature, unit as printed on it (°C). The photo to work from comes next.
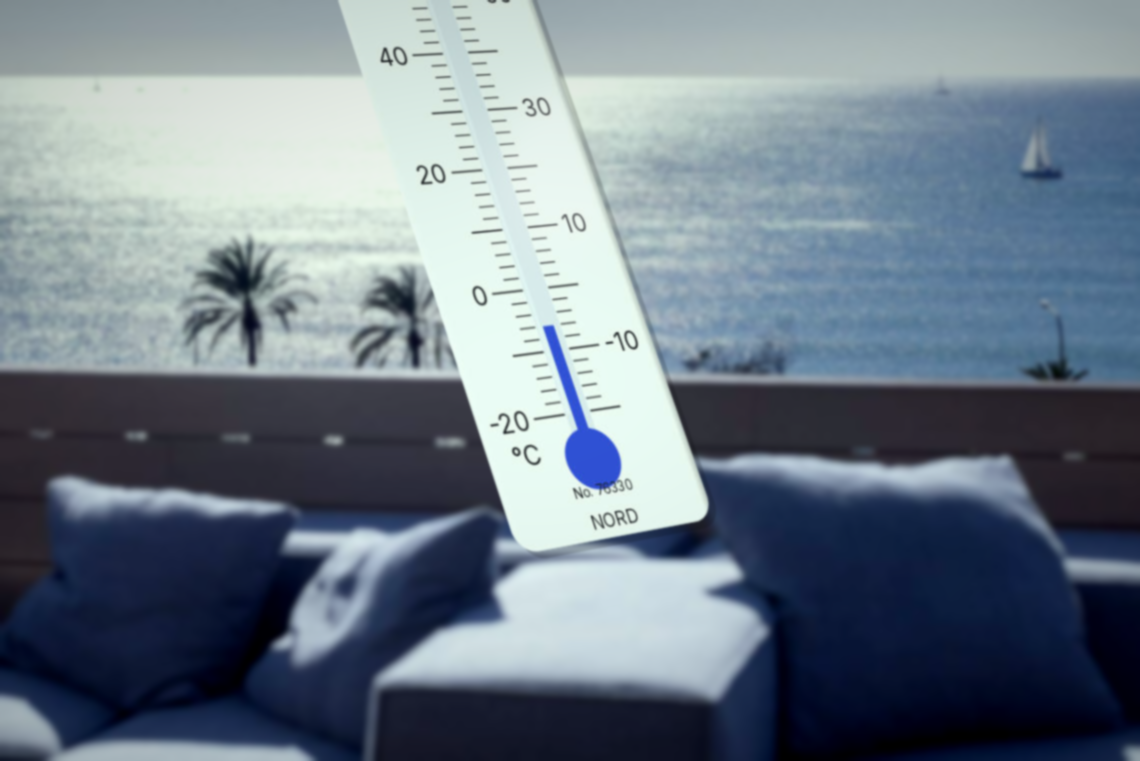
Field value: -6 °C
